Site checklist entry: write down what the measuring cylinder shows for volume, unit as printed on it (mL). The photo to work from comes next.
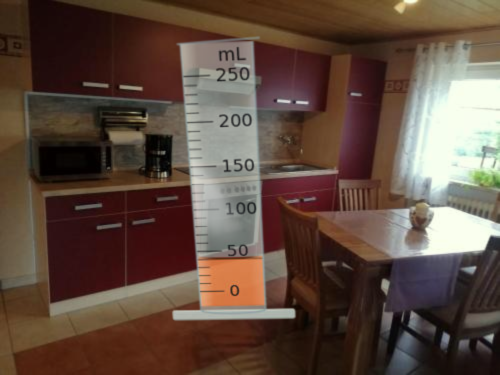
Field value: 40 mL
